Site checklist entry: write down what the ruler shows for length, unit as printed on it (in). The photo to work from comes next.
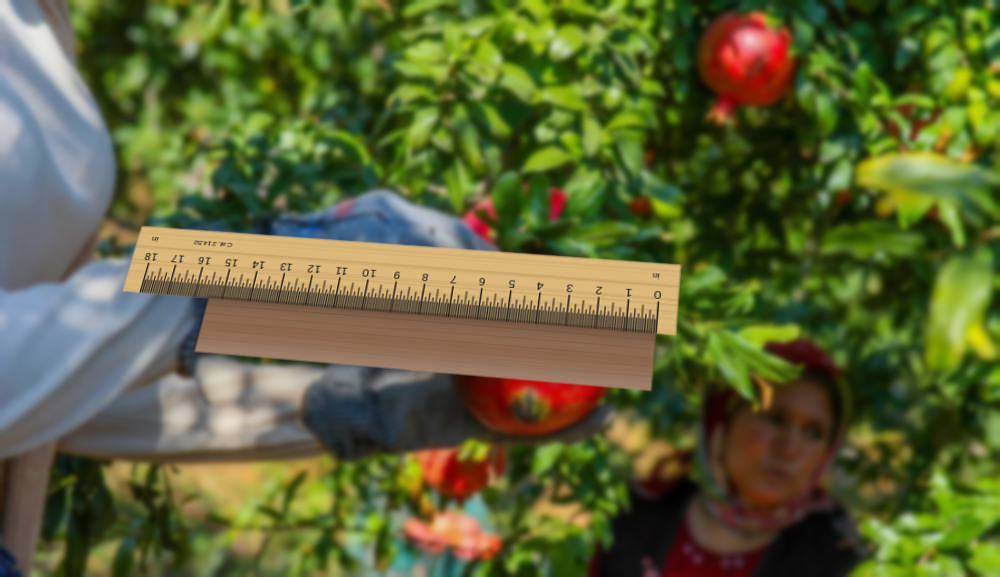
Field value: 15.5 in
